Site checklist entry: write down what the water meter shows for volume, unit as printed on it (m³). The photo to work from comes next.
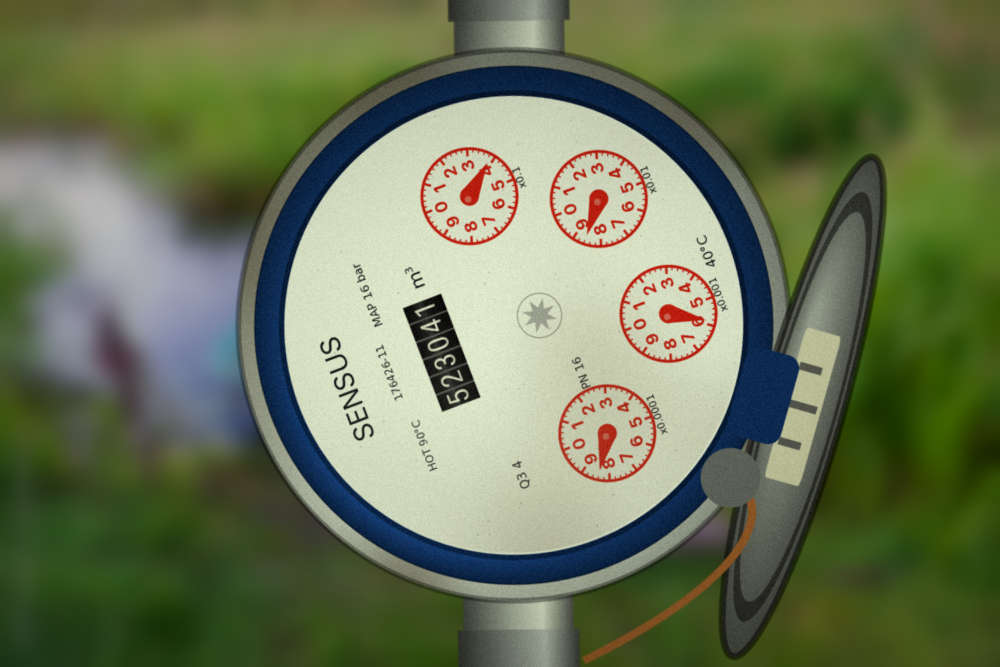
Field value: 523041.3858 m³
